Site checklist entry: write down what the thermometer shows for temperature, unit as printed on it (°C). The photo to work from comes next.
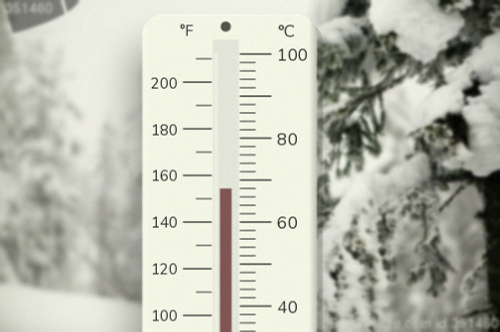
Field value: 68 °C
